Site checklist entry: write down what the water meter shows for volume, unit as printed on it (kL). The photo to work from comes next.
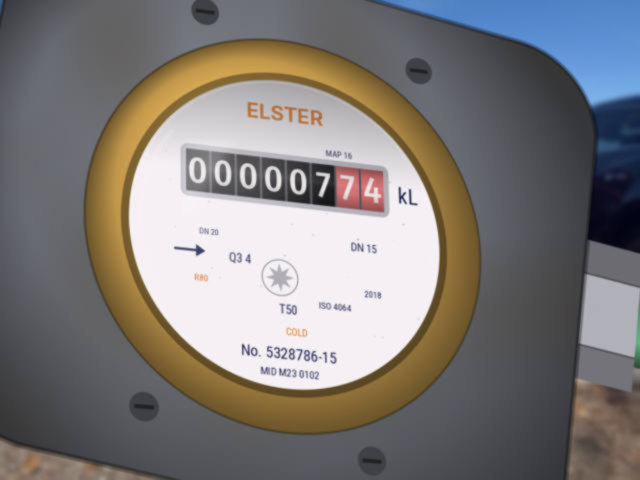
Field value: 7.74 kL
